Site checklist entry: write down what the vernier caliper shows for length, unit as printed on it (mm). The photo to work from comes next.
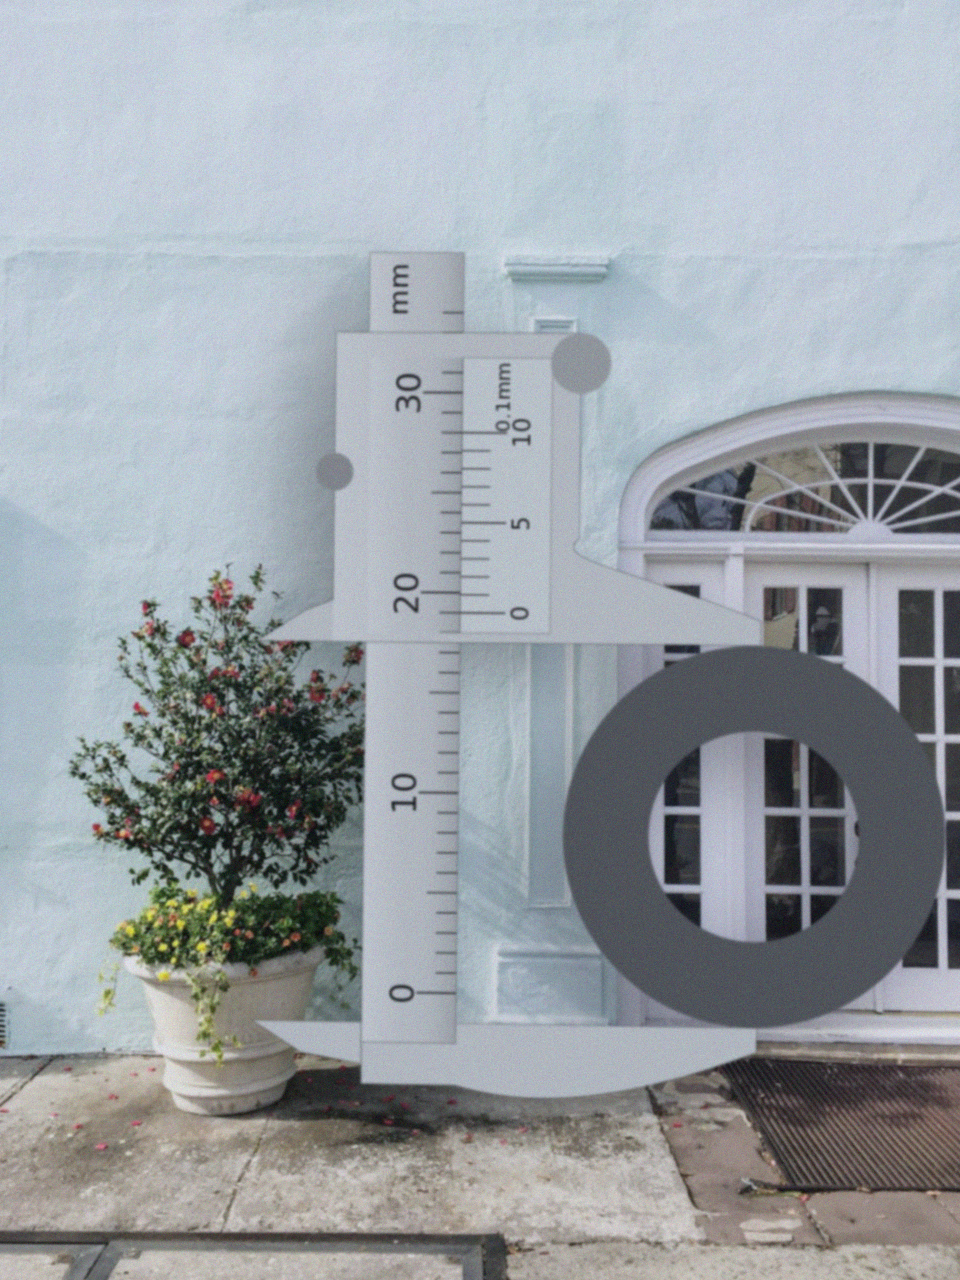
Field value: 19.0 mm
